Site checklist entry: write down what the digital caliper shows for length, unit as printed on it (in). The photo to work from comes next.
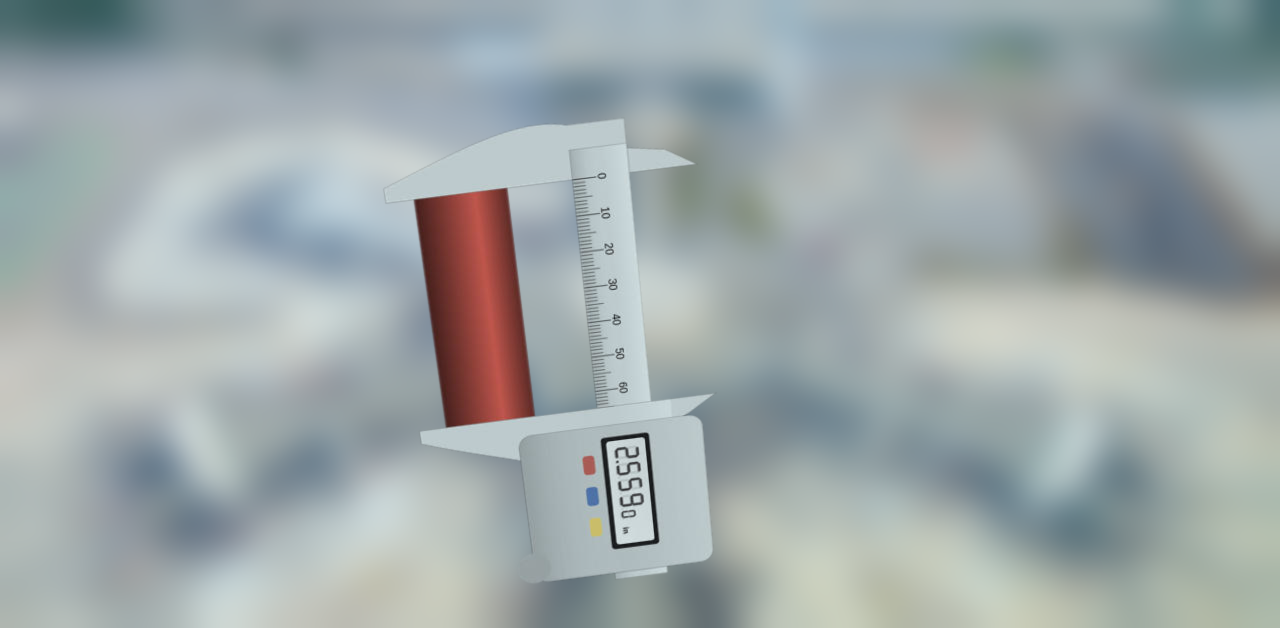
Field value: 2.5590 in
